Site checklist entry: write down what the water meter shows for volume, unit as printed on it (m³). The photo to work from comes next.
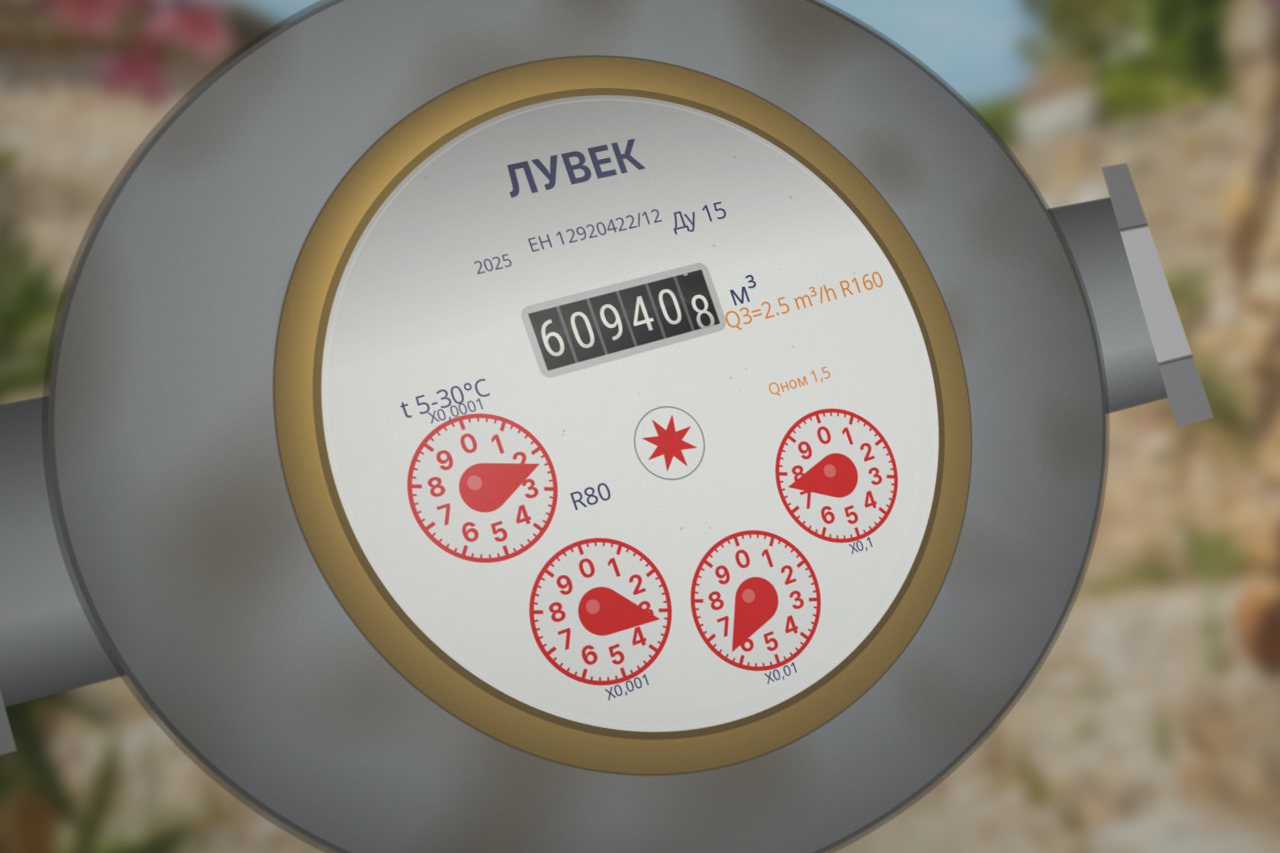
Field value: 609407.7632 m³
